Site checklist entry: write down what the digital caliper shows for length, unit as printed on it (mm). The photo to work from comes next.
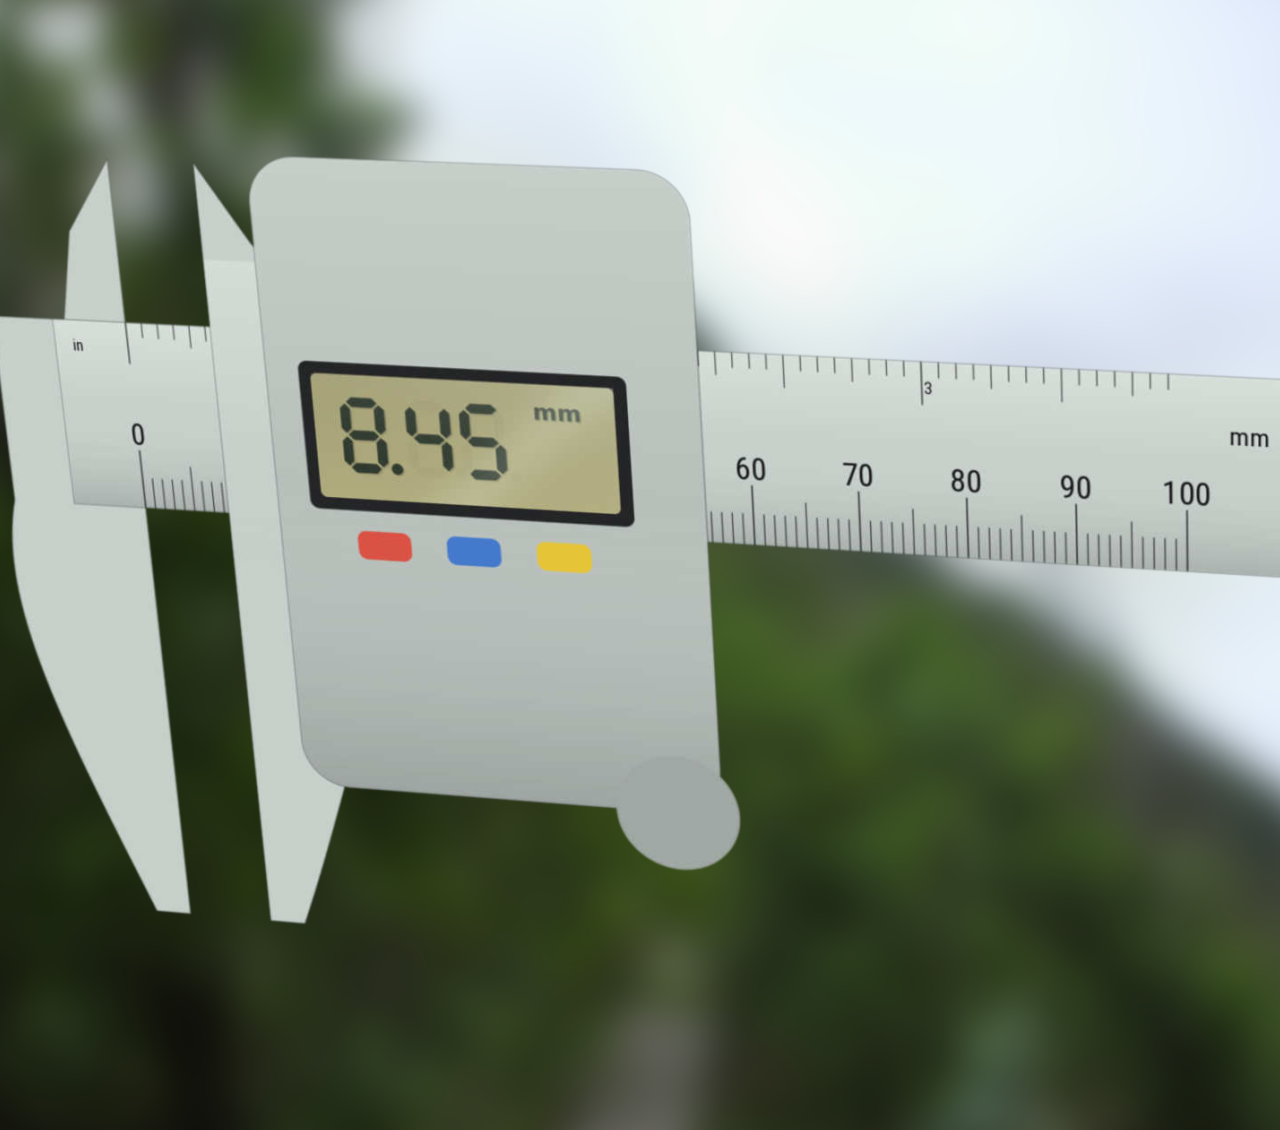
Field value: 8.45 mm
